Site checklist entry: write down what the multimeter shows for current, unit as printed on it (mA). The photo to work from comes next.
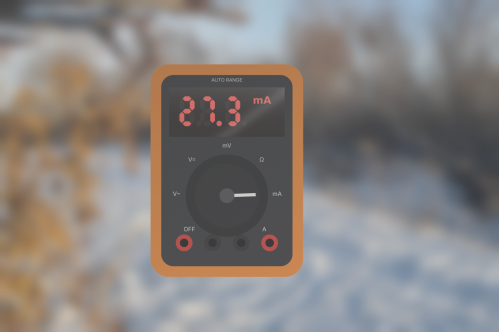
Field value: 27.3 mA
